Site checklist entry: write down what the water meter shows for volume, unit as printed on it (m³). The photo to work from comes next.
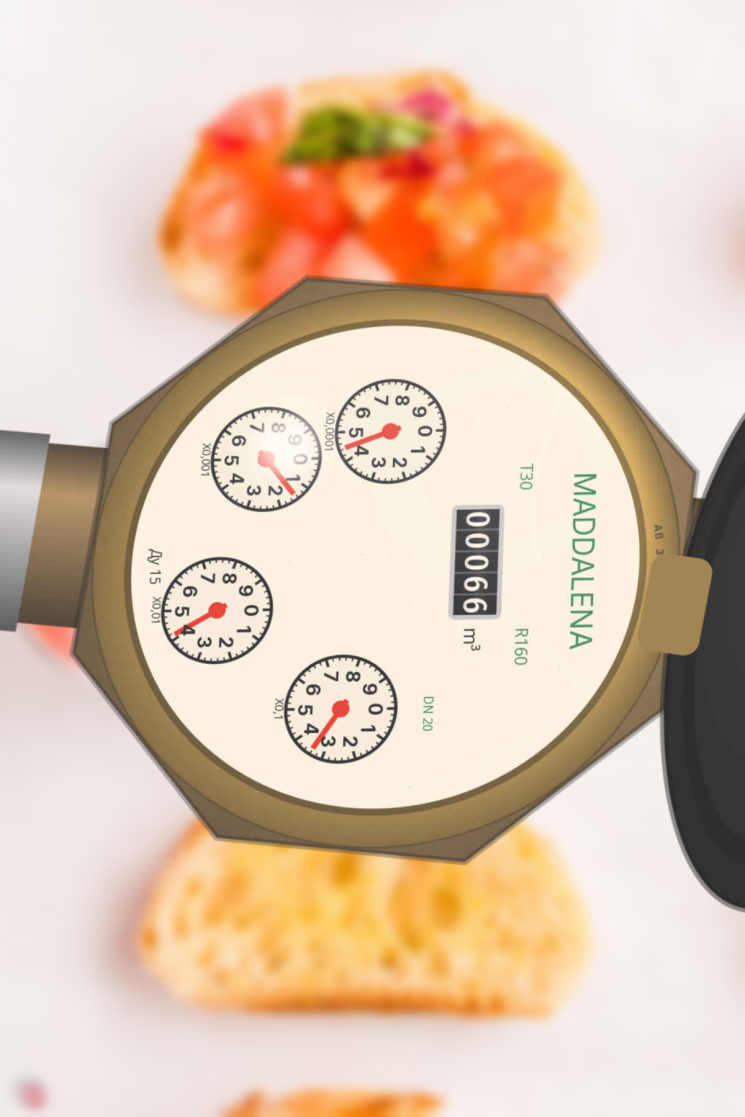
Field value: 66.3414 m³
